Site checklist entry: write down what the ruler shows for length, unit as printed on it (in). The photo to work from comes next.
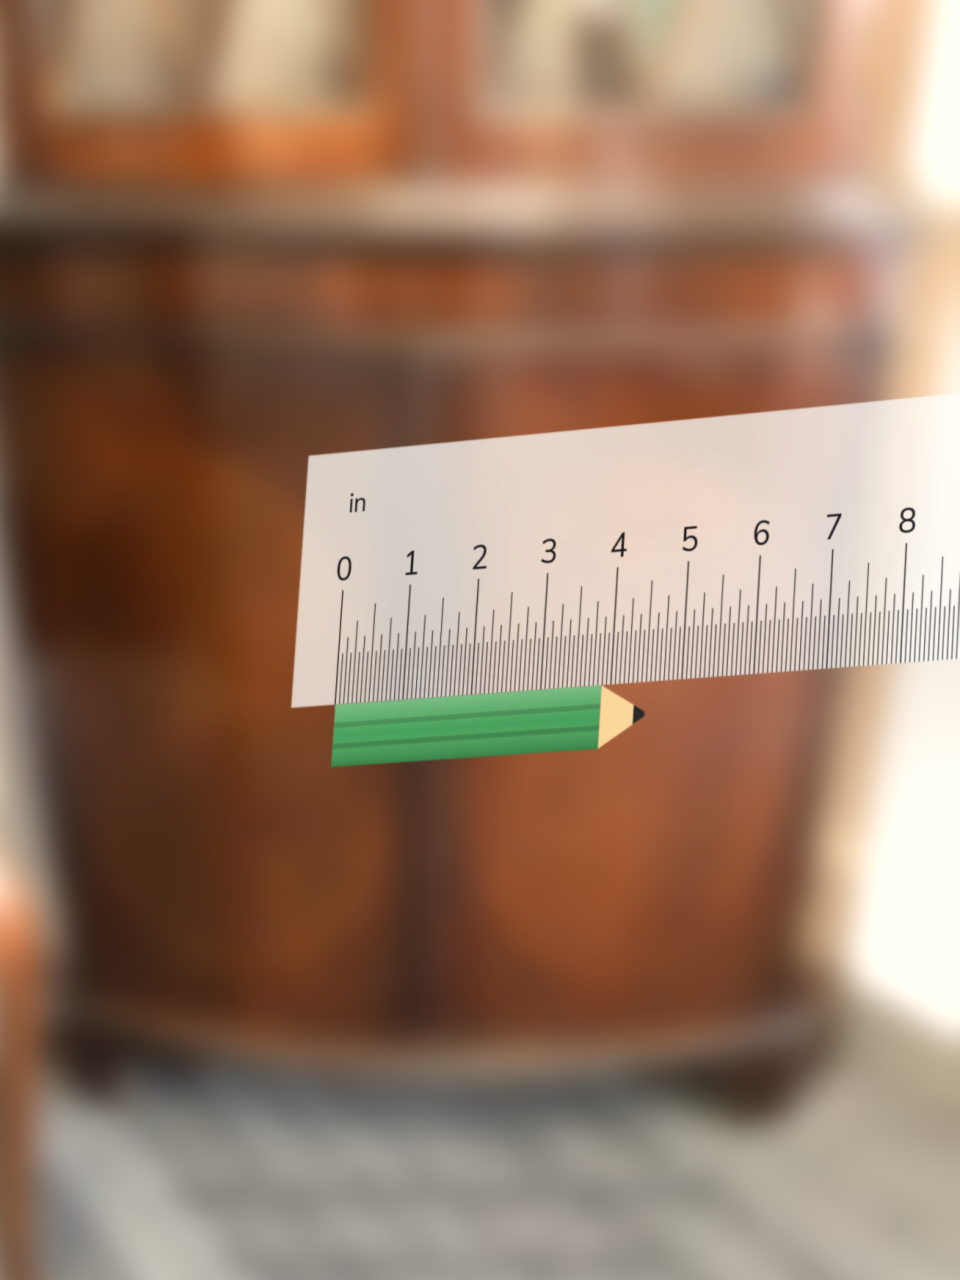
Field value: 4.5 in
